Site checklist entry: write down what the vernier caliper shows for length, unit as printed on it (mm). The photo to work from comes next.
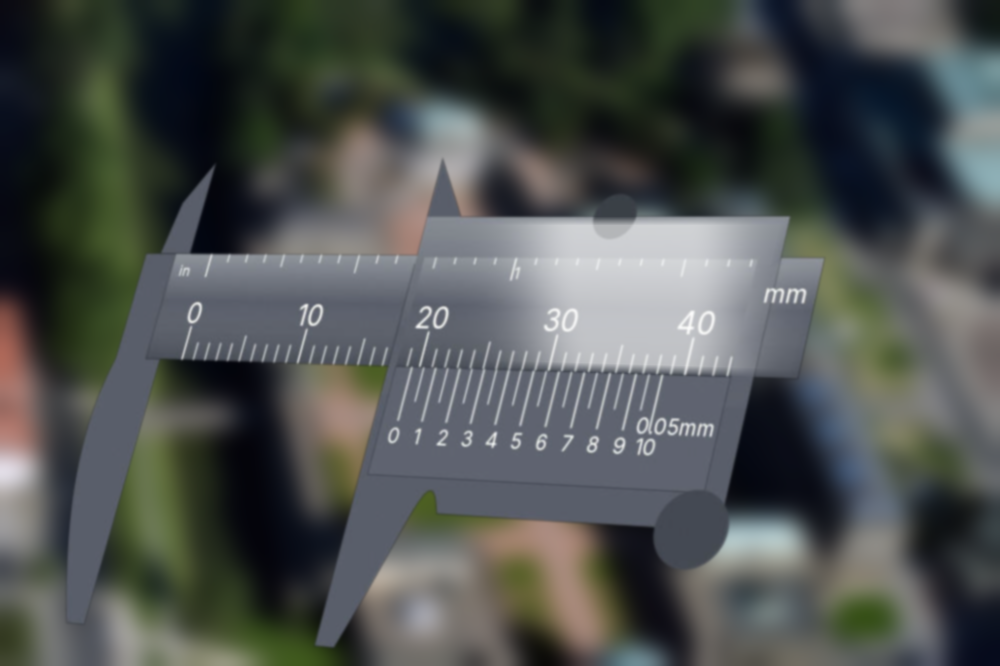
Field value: 19.4 mm
